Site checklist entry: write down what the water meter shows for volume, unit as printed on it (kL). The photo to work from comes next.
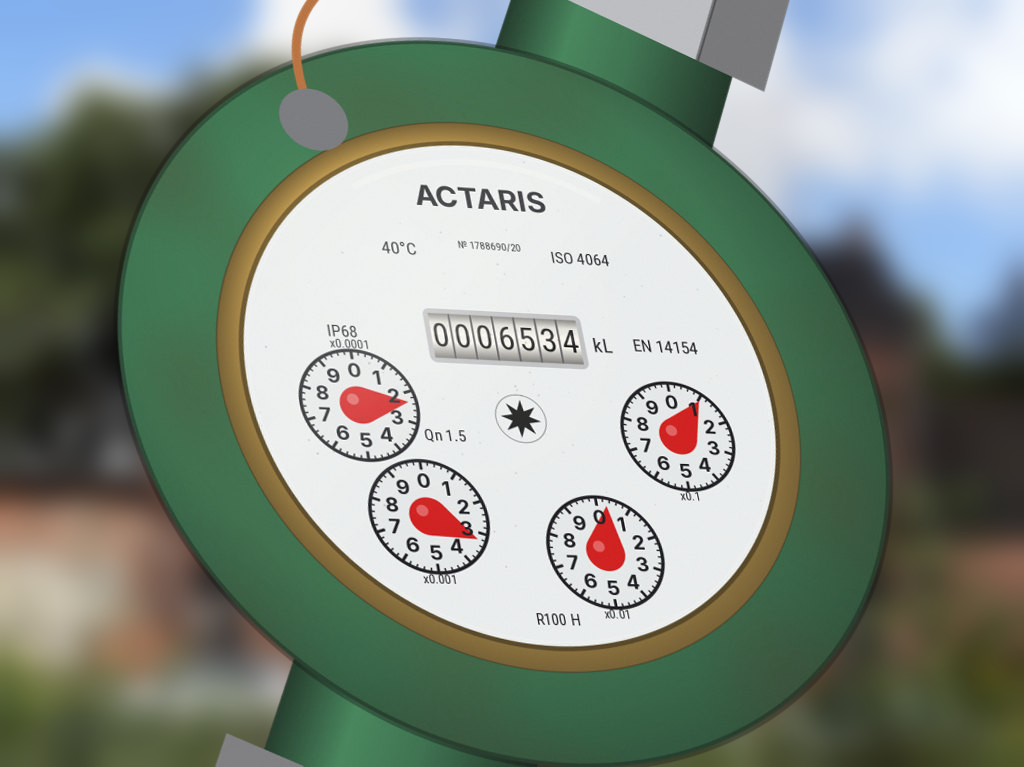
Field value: 6534.1032 kL
